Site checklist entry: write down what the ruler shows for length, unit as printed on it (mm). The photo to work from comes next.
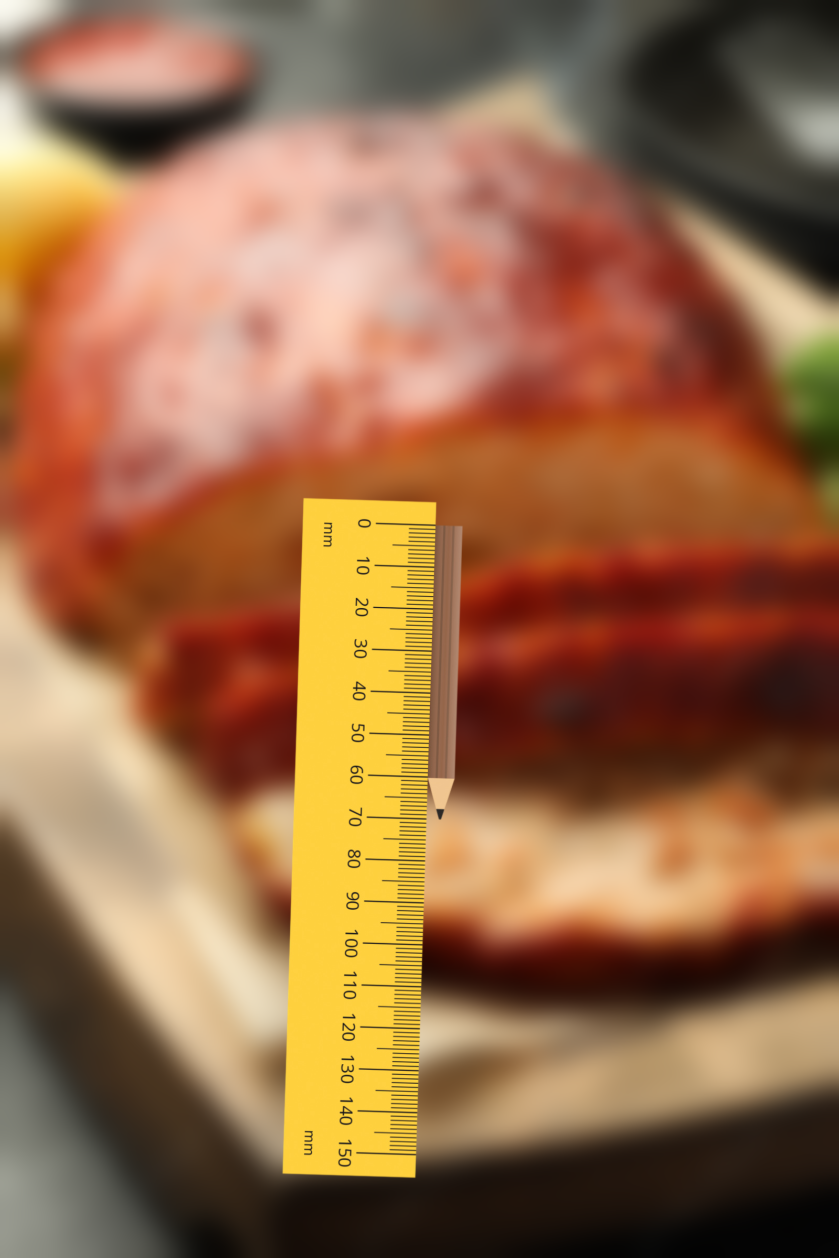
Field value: 70 mm
